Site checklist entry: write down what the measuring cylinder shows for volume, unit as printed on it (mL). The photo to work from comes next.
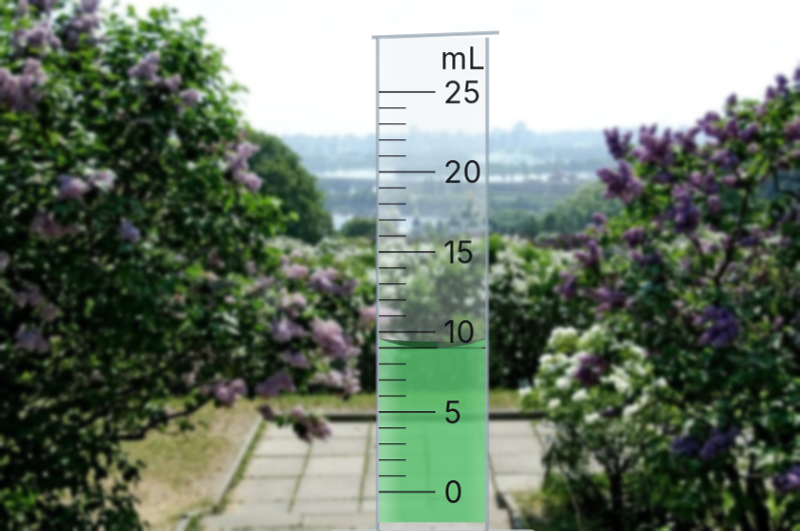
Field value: 9 mL
